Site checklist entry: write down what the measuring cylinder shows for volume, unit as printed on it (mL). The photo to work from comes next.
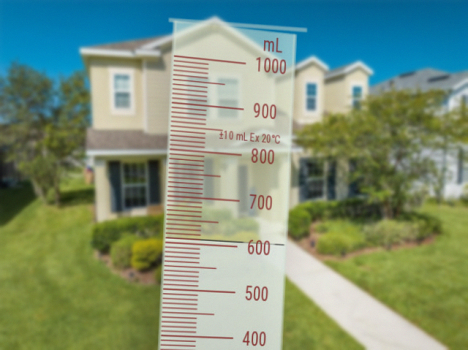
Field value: 610 mL
